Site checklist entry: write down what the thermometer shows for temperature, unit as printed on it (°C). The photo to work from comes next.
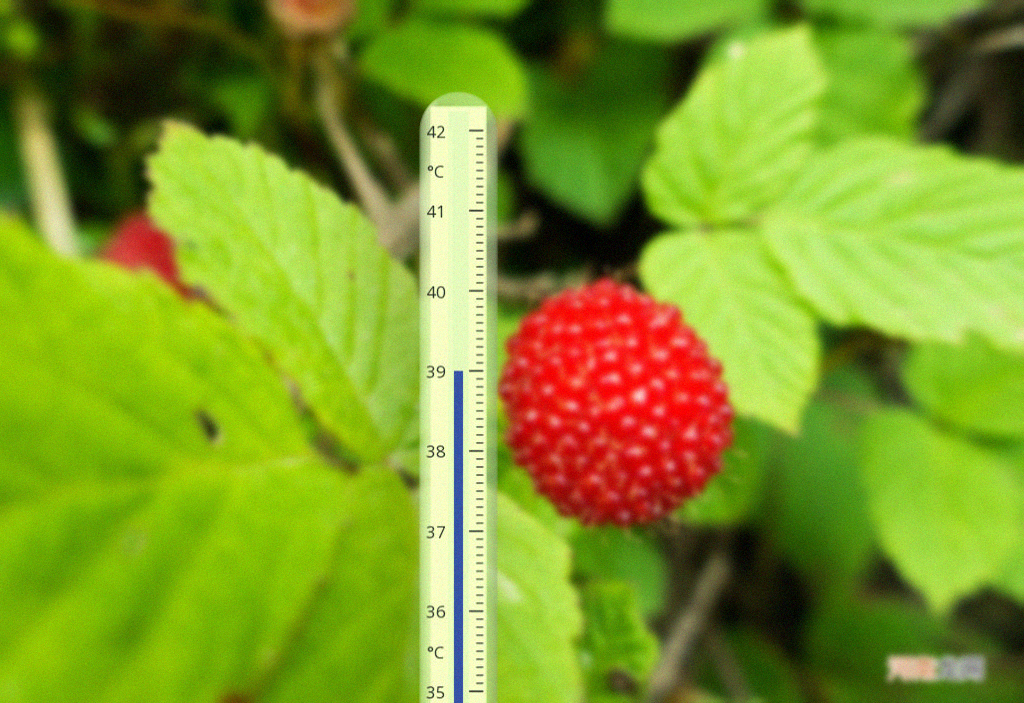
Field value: 39 °C
